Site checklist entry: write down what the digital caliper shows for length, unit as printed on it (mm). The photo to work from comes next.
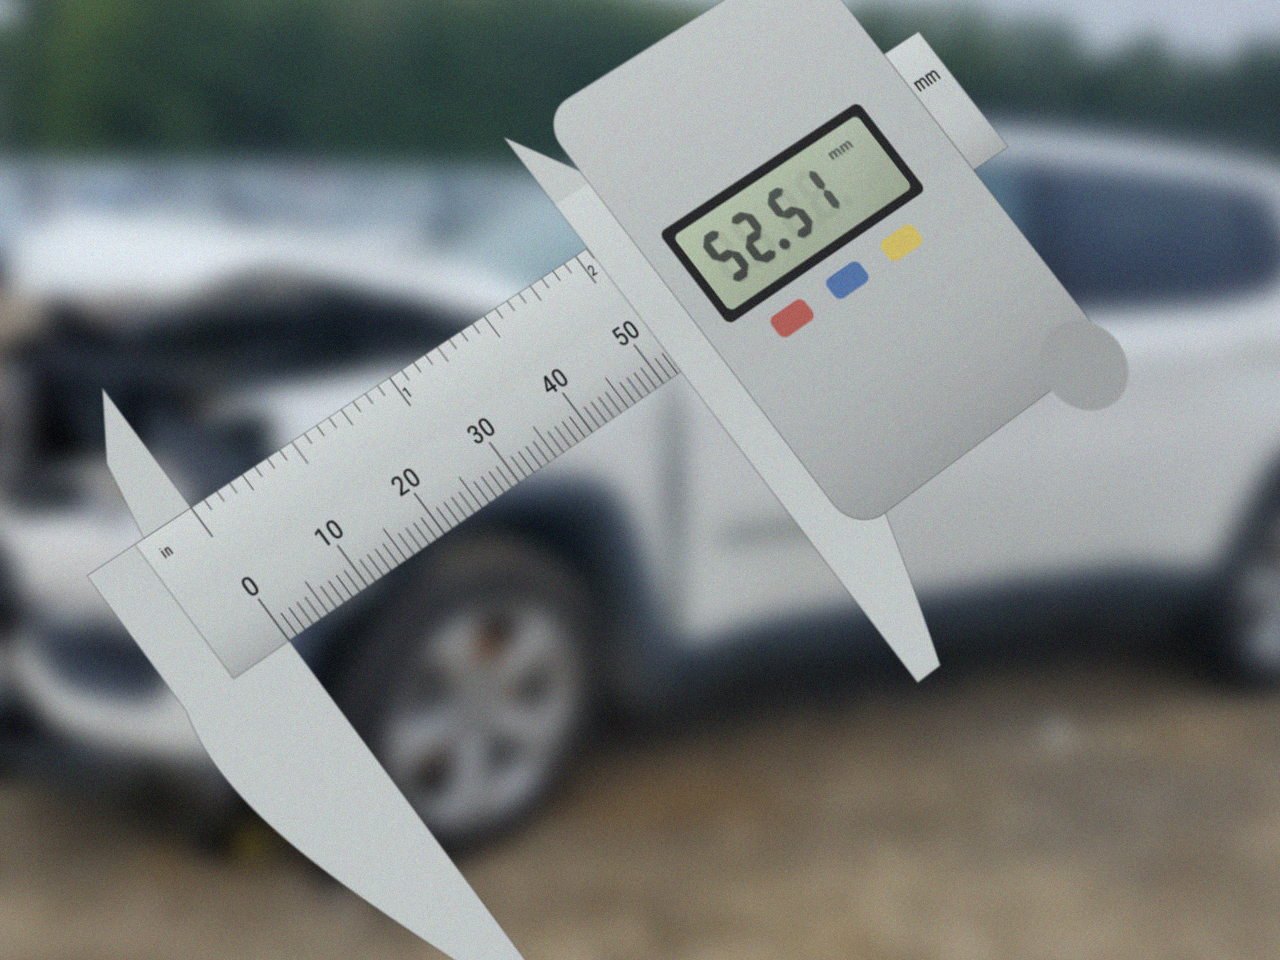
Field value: 52.51 mm
